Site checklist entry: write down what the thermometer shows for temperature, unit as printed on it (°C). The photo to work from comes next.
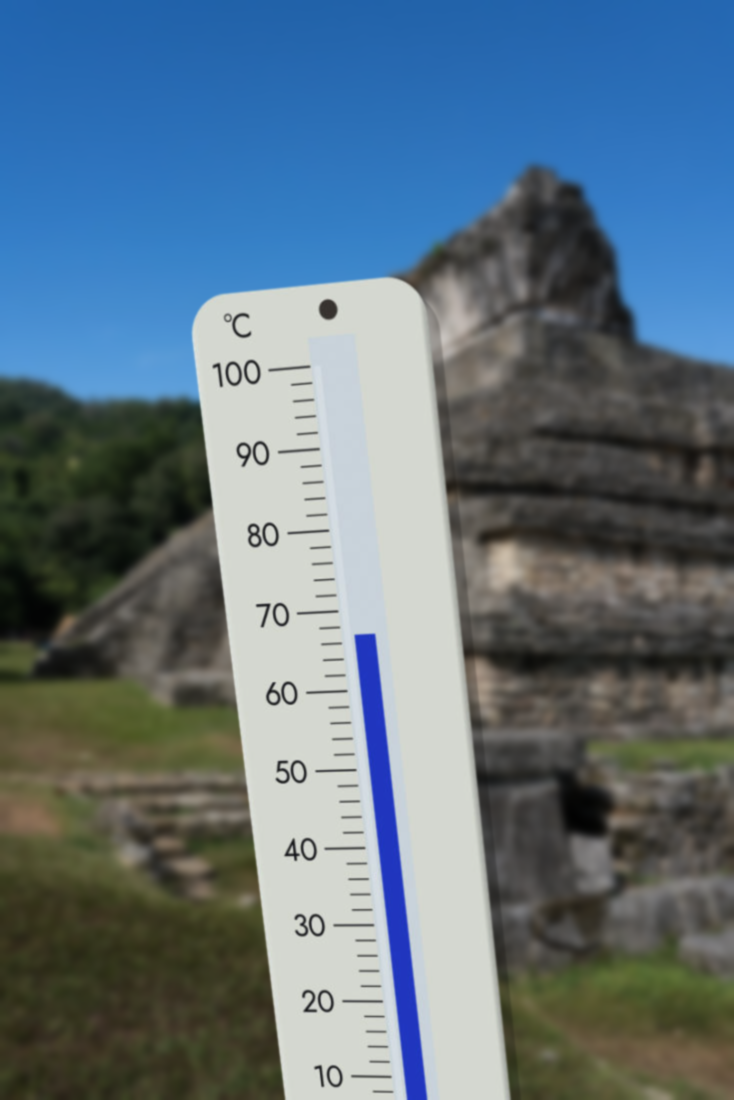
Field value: 67 °C
